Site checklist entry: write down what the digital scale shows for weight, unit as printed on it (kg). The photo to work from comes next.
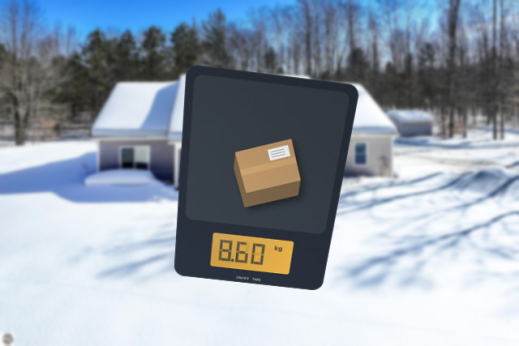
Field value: 8.60 kg
